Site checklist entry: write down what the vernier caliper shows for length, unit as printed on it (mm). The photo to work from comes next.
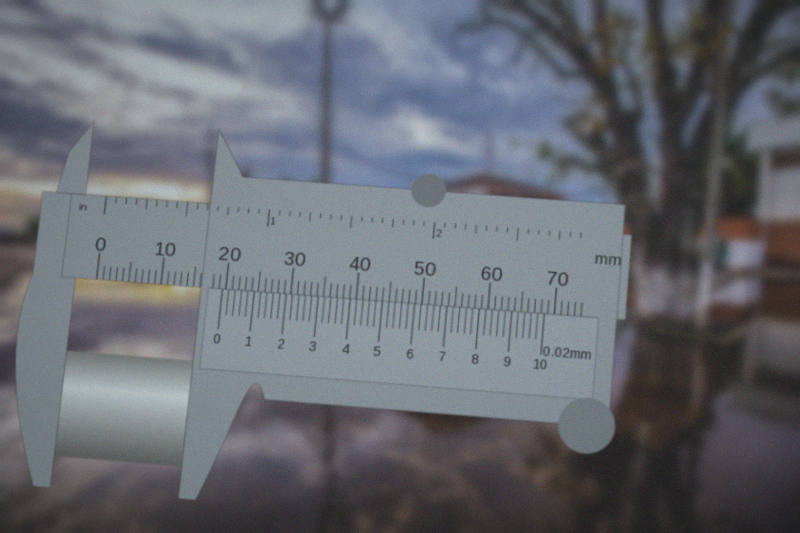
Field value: 19.5 mm
